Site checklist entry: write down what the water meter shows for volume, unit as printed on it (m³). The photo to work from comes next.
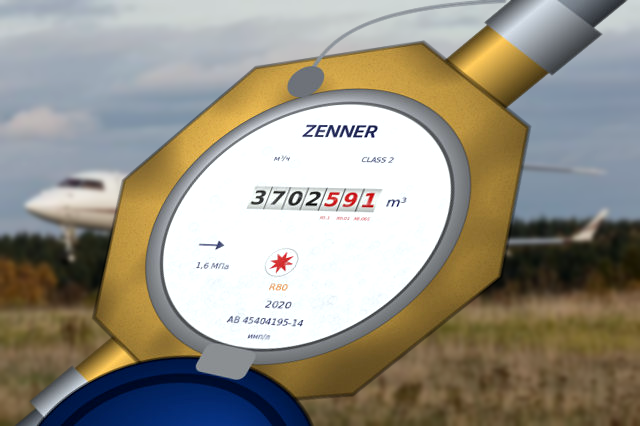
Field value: 3702.591 m³
